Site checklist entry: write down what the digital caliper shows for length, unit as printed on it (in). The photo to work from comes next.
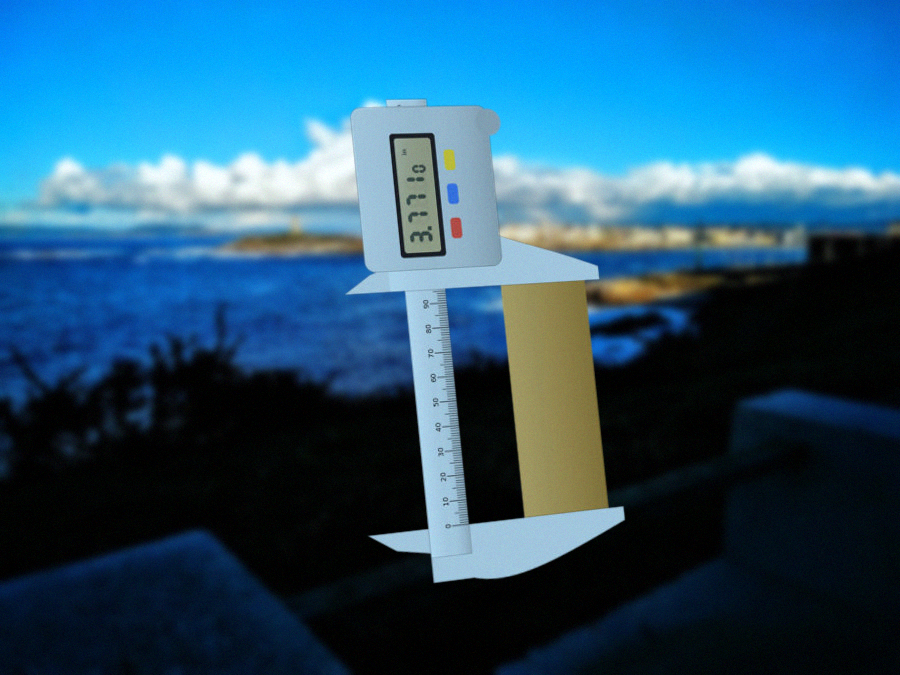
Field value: 3.7710 in
